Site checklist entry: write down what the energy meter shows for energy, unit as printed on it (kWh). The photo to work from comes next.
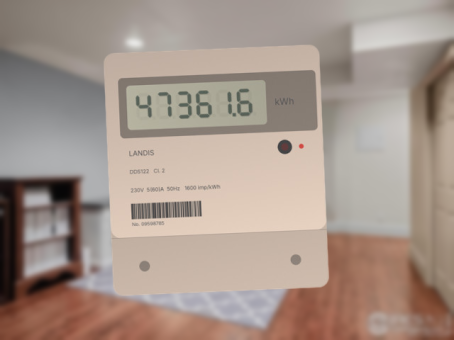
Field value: 47361.6 kWh
